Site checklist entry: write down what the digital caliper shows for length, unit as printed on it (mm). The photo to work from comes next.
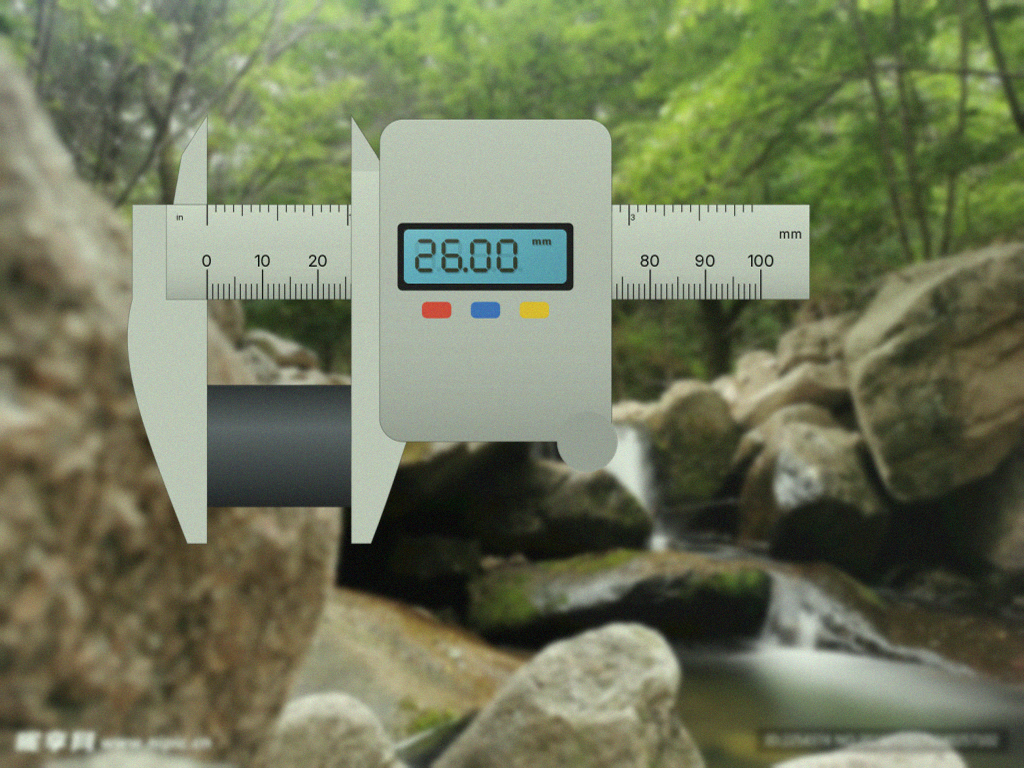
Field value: 26.00 mm
